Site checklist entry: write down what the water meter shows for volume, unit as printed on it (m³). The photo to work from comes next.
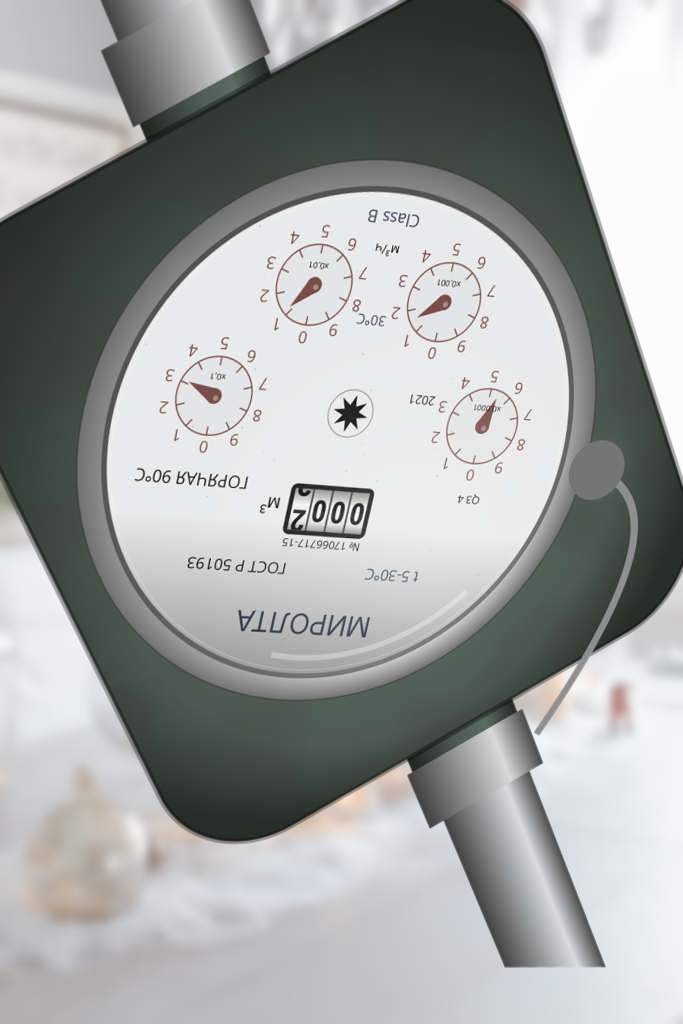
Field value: 2.3115 m³
